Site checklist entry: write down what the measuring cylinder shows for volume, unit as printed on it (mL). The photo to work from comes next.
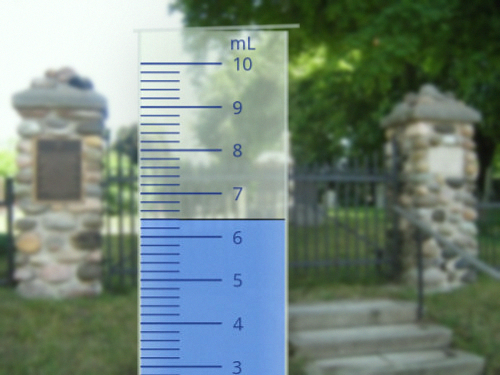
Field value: 6.4 mL
